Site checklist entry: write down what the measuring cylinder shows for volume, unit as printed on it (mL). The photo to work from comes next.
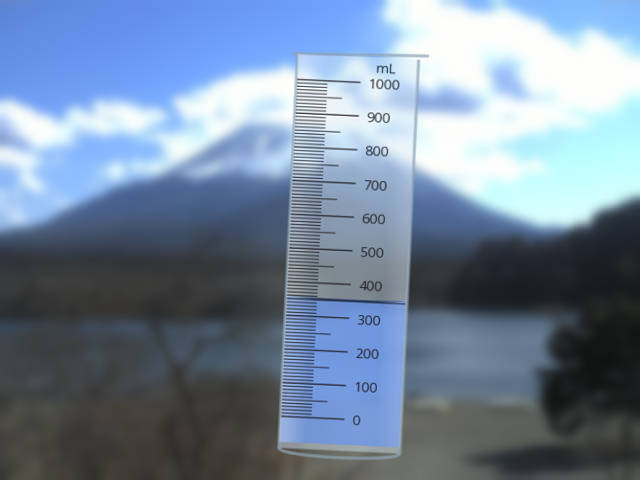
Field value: 350 mL
